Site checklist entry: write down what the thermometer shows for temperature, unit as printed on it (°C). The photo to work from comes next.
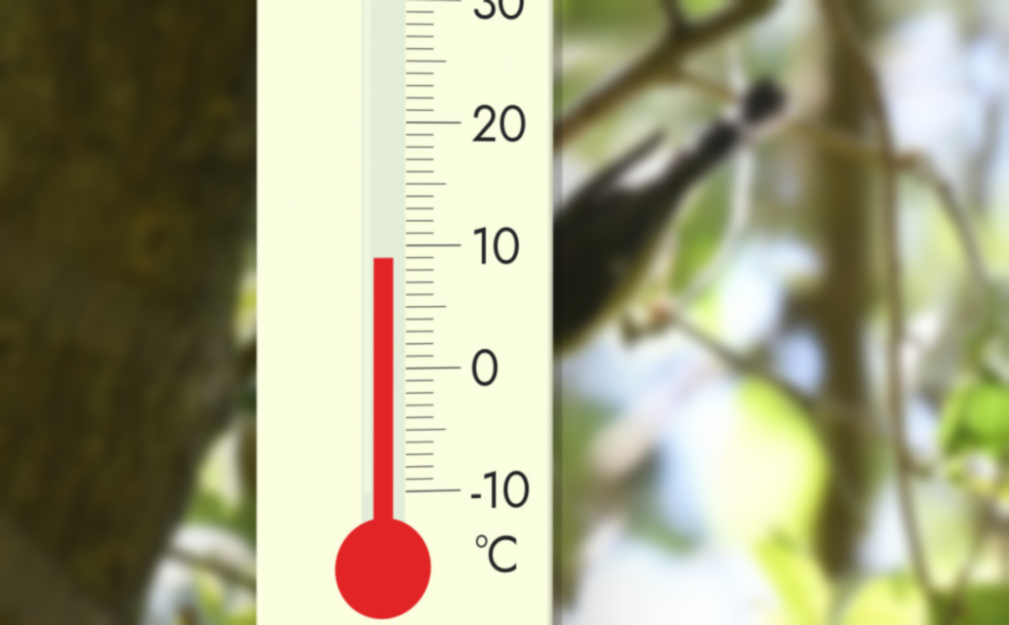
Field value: 9 °C
